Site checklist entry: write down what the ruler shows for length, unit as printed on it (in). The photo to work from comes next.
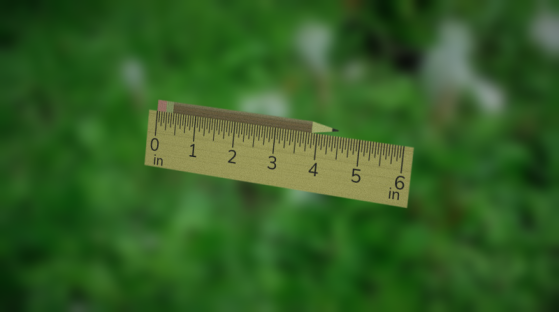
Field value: 4.5 in
